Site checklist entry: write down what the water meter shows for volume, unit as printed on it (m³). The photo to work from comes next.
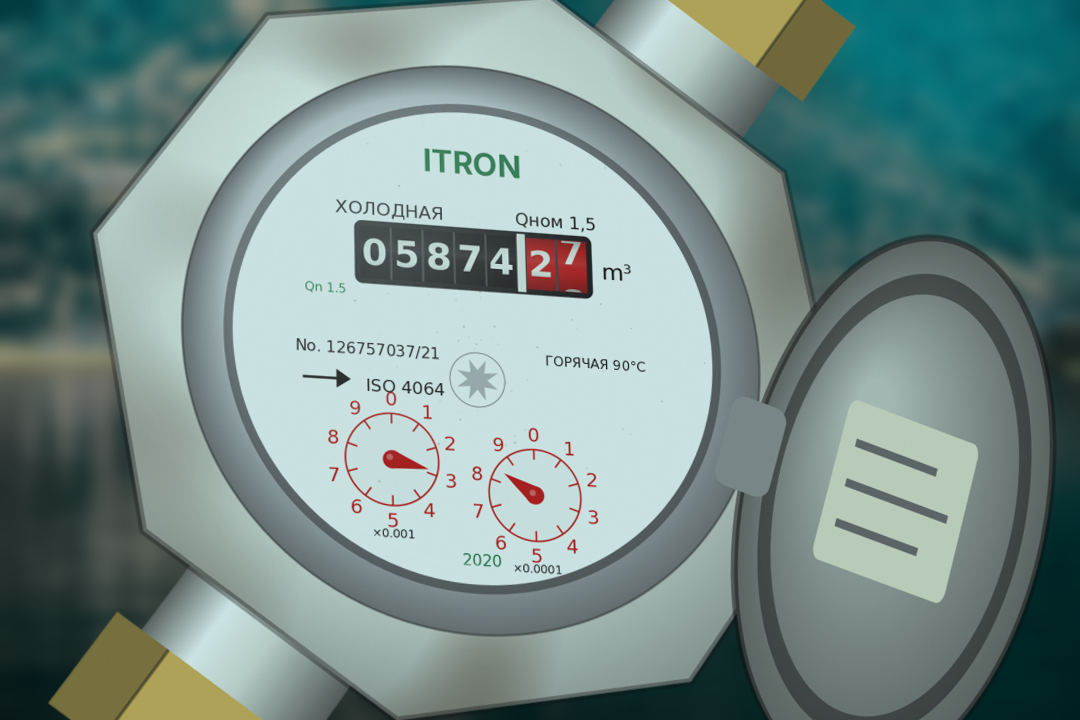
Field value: 5874.2728 m³
